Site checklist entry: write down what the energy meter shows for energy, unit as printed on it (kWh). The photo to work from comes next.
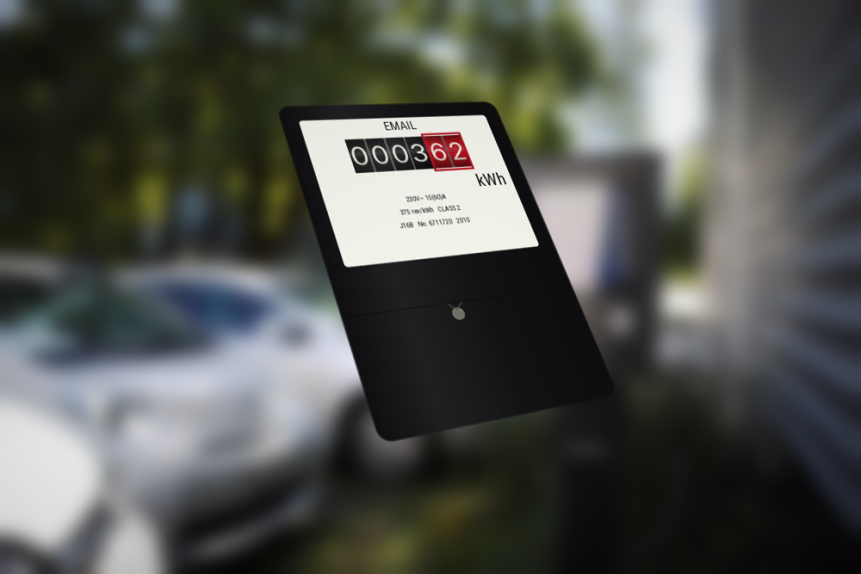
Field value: 3.62 kWh
